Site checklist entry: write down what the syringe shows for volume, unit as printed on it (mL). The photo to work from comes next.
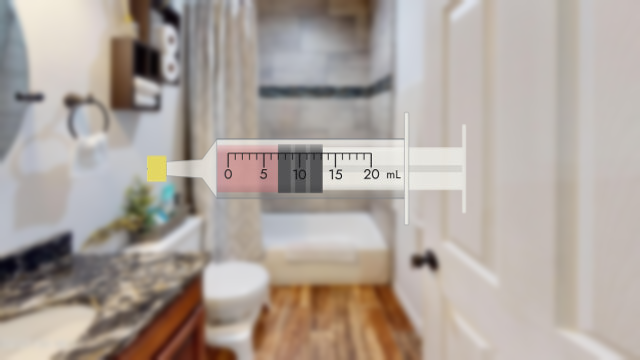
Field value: 7 mL
